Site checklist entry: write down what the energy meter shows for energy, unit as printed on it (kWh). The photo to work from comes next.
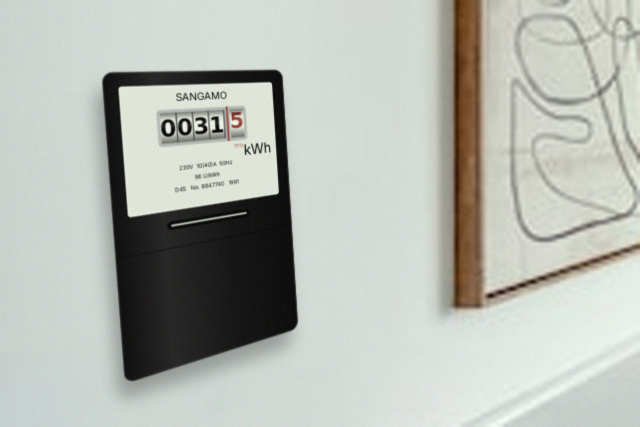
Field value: 31.5 kWh
